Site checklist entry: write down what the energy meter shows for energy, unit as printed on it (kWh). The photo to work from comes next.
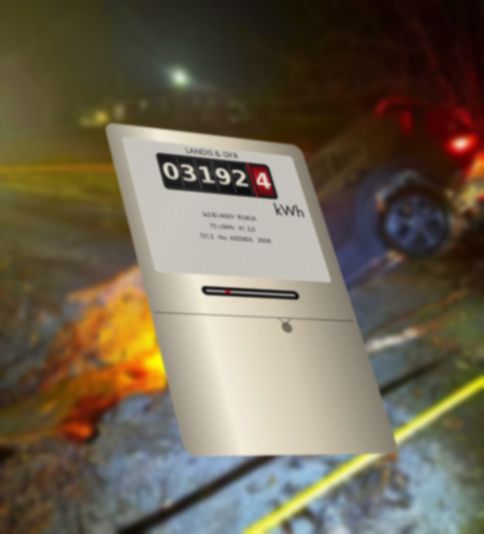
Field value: 3192.4 kWh
